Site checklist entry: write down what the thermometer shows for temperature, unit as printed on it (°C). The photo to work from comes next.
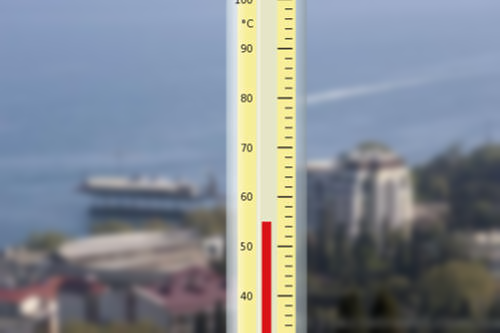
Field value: 55 °C
